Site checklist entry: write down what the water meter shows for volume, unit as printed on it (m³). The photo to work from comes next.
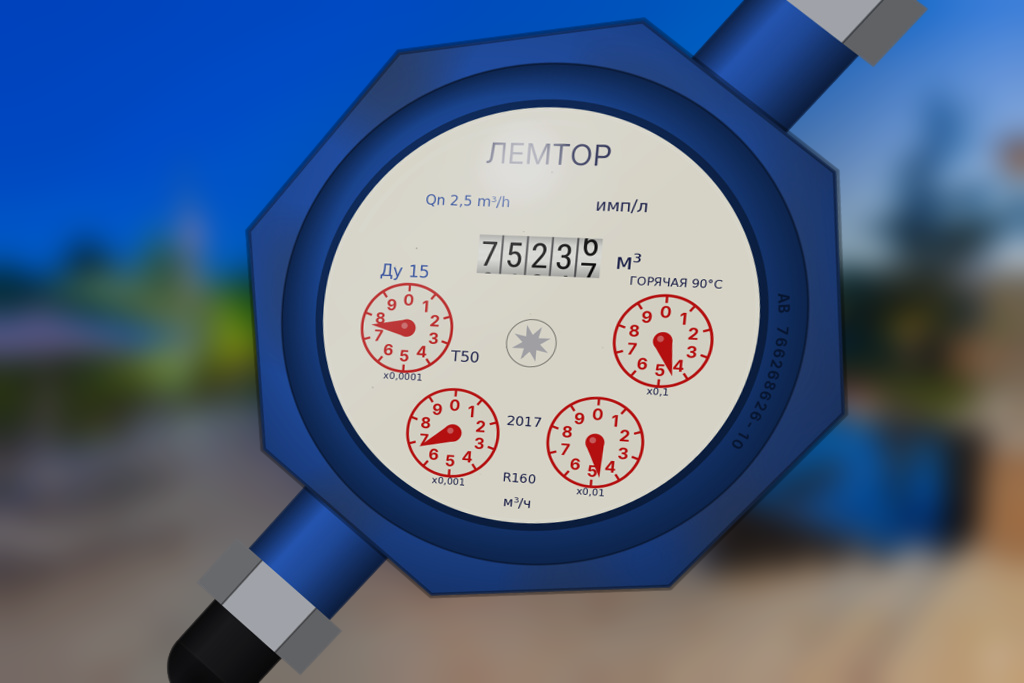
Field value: 75236.4467 m³
